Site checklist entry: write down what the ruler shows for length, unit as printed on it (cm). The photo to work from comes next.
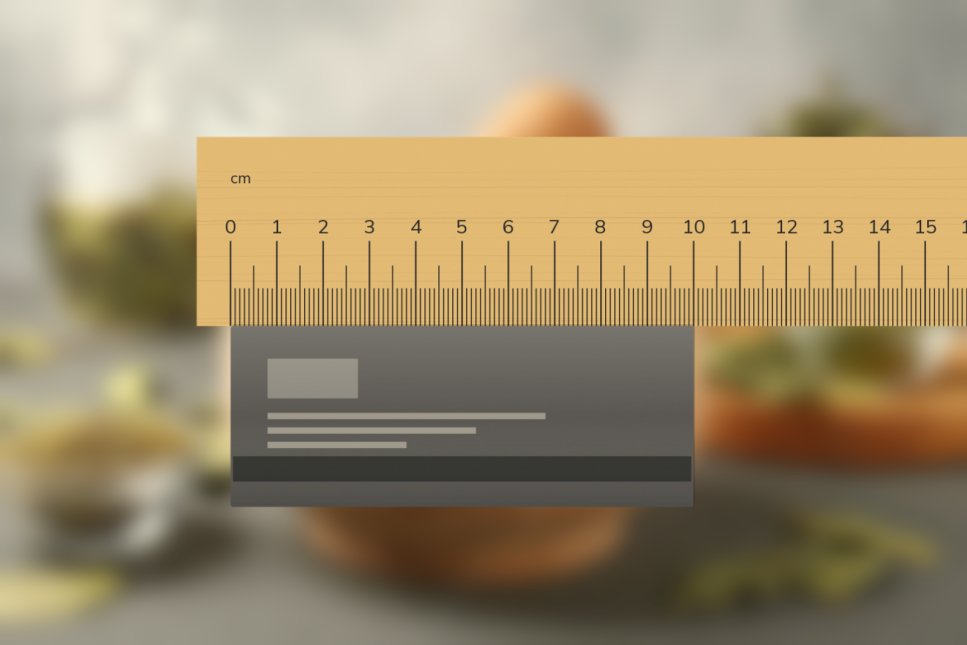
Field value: 10 cm
